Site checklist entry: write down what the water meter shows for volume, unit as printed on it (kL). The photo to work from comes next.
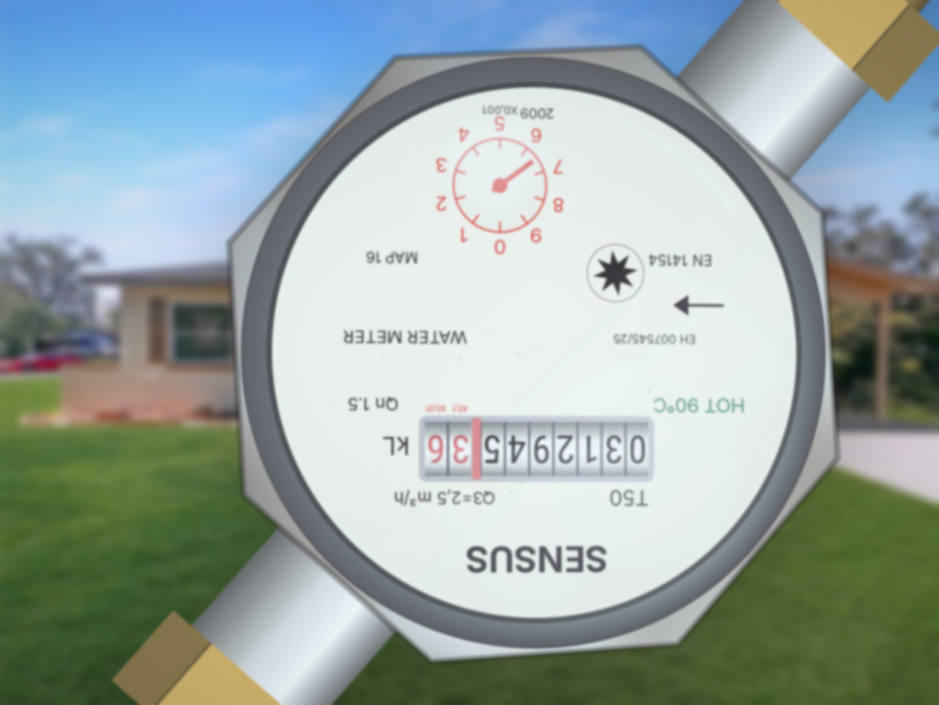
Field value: 312945.366 kL
